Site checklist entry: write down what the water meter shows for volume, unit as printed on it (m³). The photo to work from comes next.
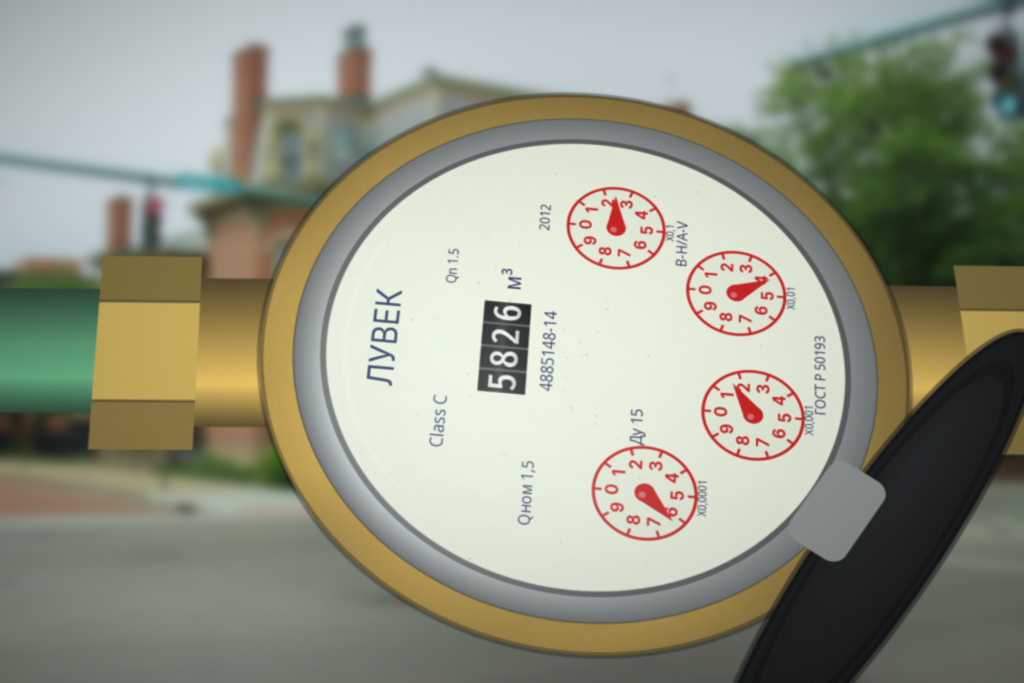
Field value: 5826.2416 m³
